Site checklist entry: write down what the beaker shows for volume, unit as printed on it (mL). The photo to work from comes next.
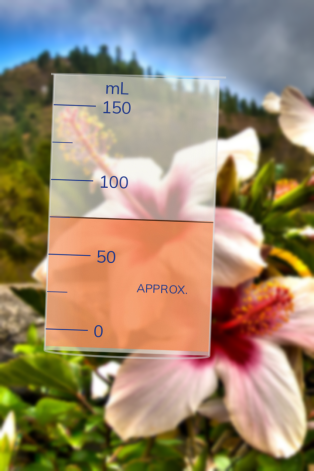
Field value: 75 mL
